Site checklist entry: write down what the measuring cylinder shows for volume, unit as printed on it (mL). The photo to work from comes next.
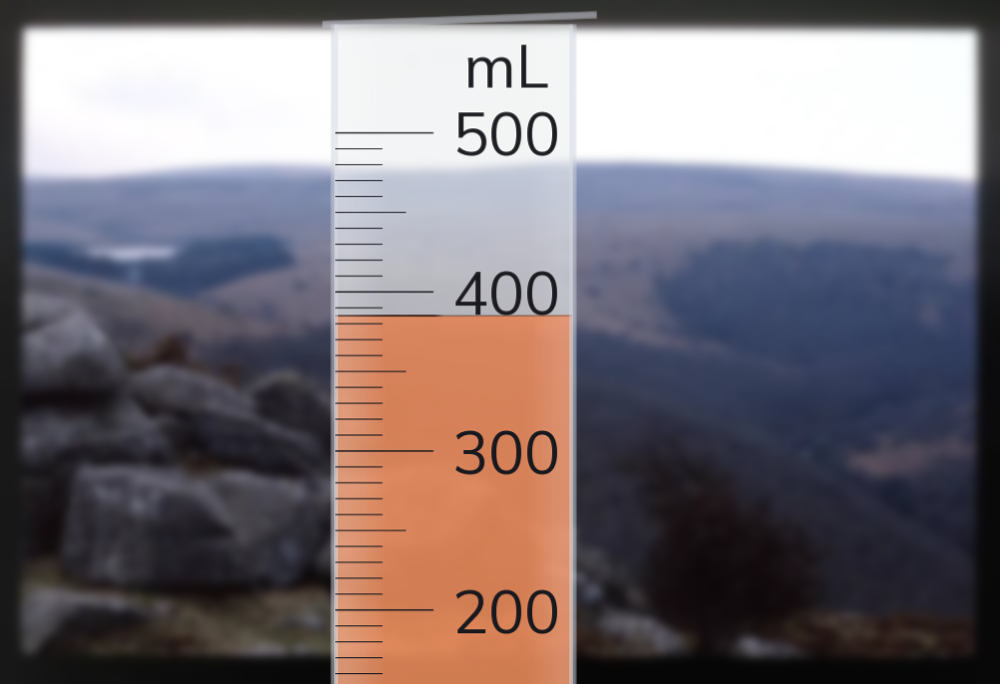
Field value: 385 mL
